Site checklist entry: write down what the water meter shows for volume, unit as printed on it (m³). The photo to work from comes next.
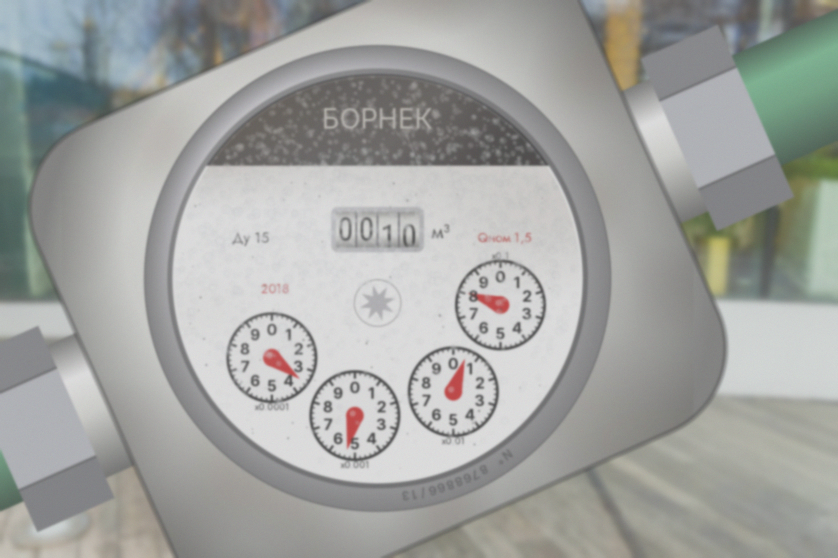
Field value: 9.8053 m³
